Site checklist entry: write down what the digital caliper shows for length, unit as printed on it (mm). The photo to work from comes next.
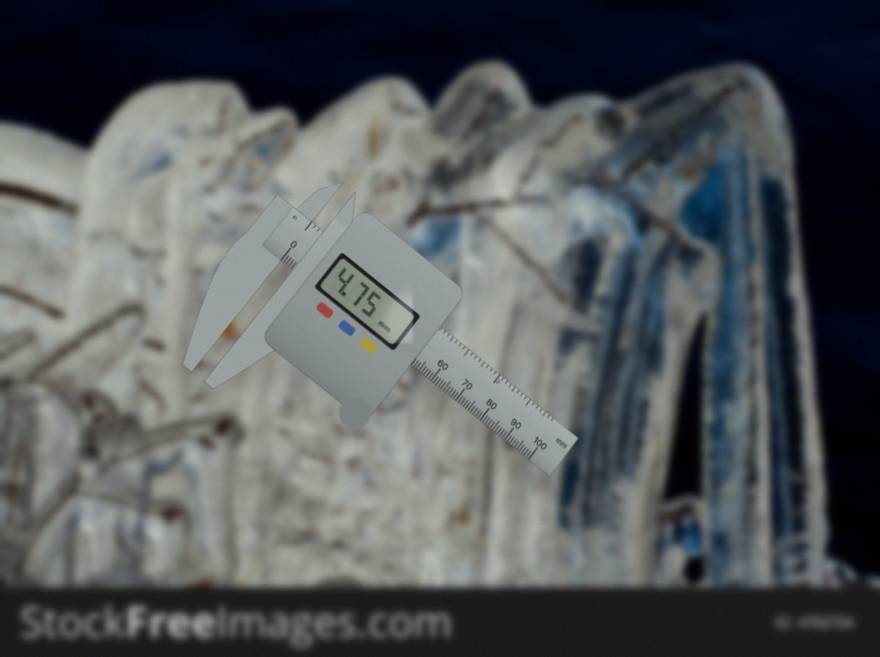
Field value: 4.75 mm
